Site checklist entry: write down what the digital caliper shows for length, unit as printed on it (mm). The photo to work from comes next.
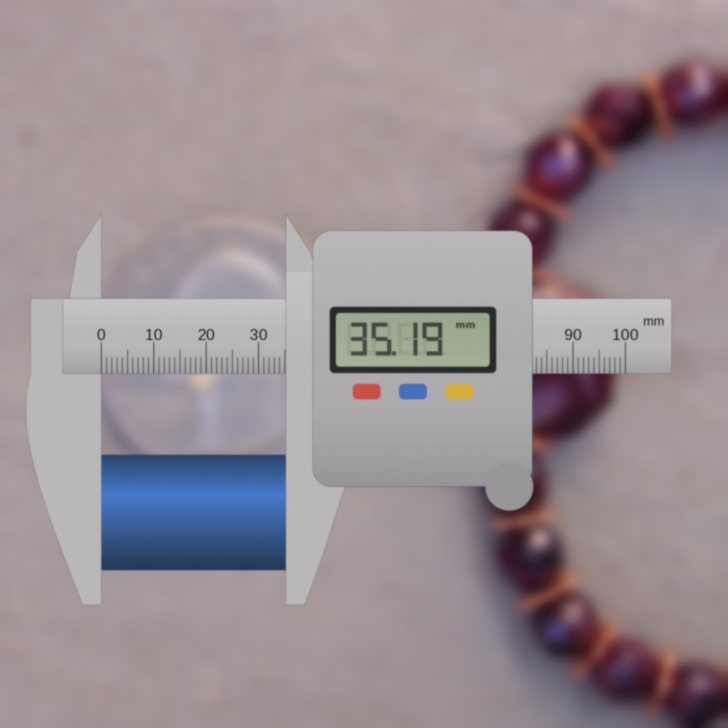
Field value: 35.19 mm
